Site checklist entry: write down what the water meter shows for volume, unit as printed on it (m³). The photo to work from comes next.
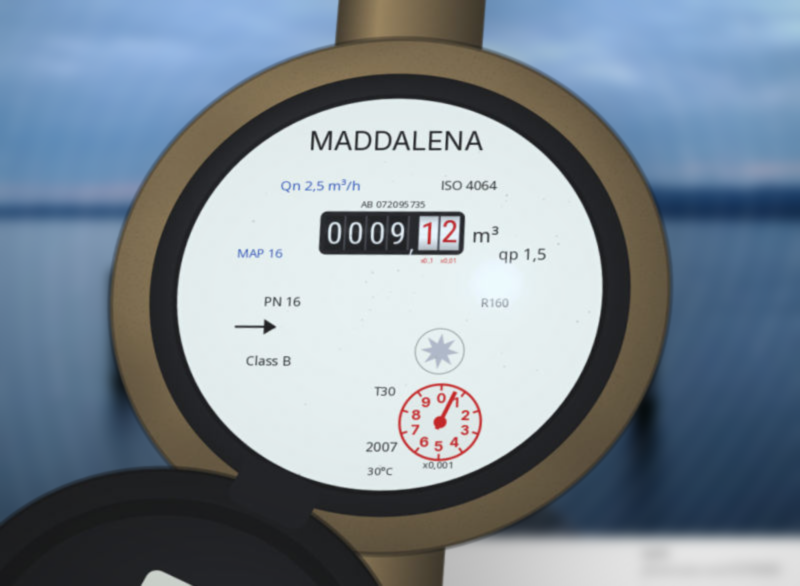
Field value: 9.120 m³
